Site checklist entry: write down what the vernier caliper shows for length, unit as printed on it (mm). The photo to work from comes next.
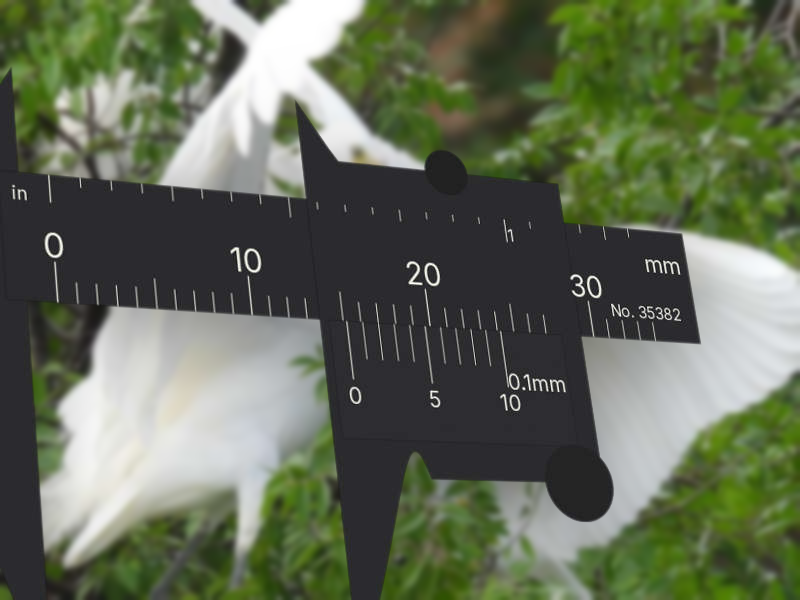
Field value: 15.2 mm
